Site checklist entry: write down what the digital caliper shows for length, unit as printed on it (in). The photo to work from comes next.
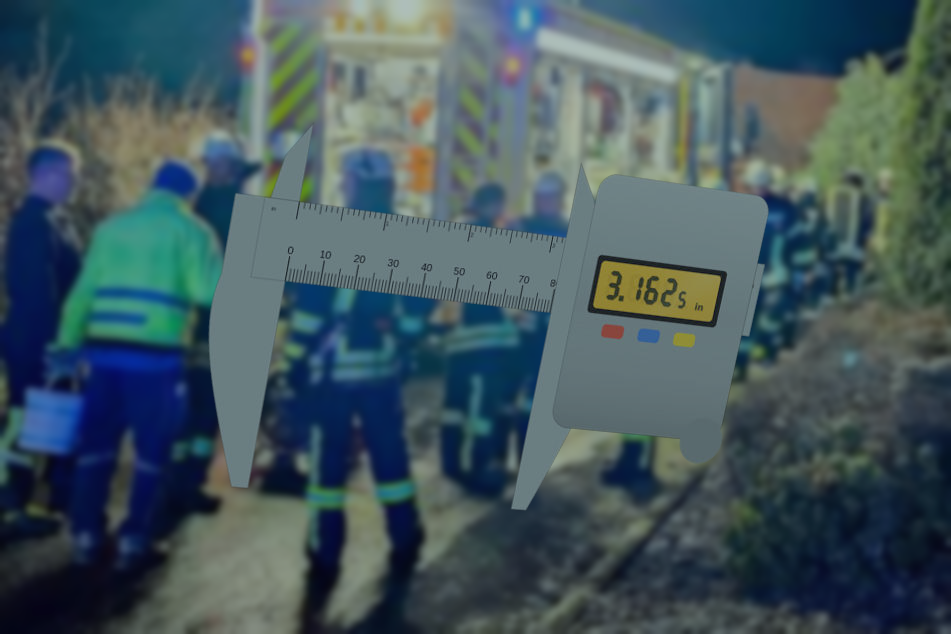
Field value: 3.1625 in
